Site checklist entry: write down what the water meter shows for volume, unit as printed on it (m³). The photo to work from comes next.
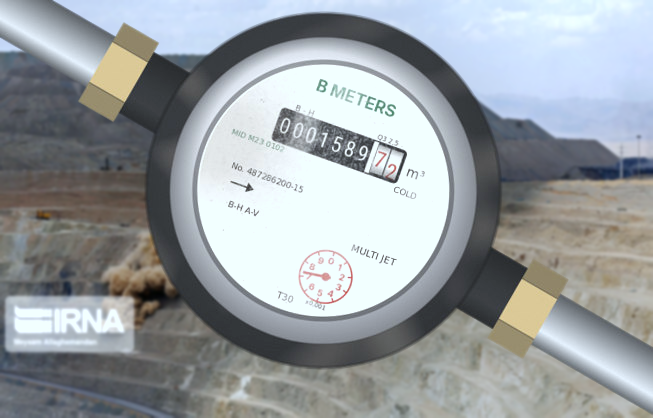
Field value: 1589.717 m³
